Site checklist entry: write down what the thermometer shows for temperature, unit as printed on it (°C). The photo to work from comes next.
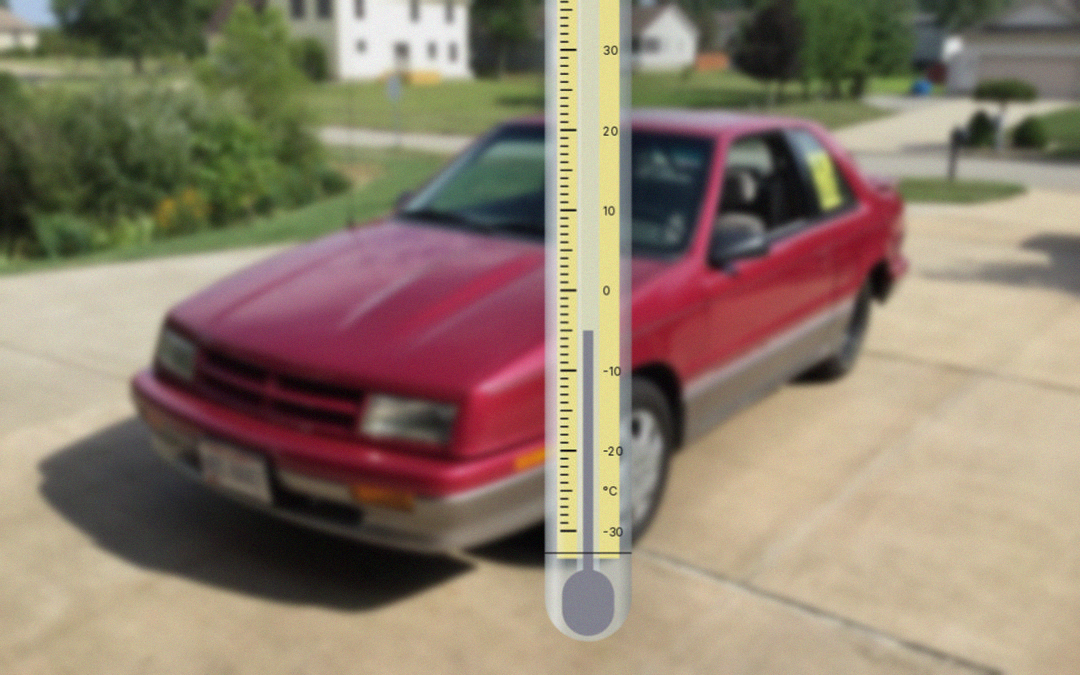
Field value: -5 °C
